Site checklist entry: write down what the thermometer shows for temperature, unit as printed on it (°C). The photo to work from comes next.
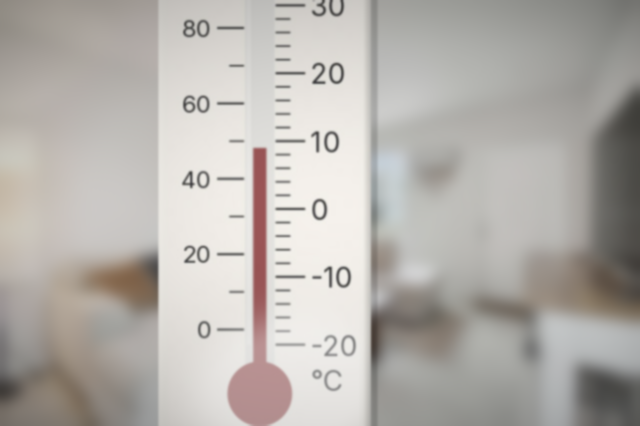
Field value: 9 °C
